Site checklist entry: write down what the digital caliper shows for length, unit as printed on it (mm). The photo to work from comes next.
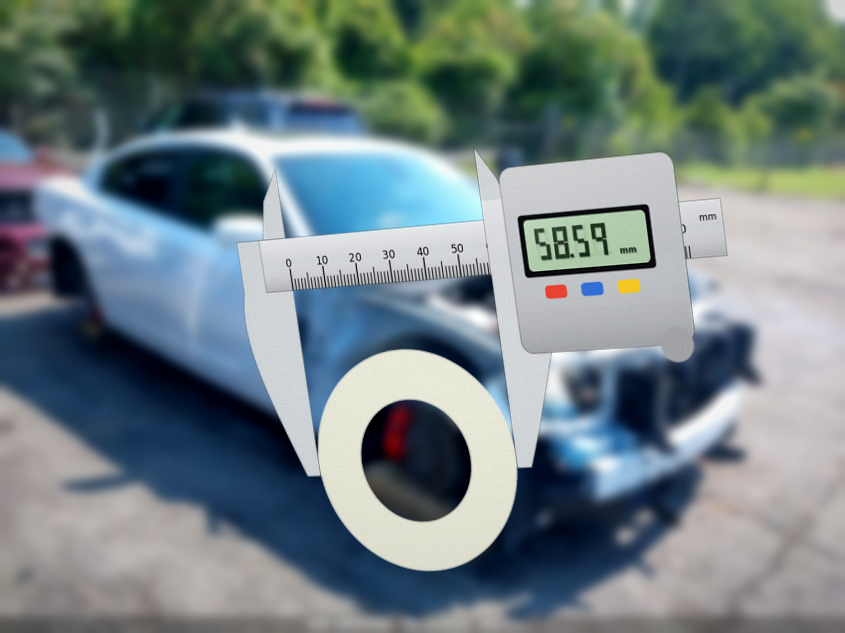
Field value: 58.59 mm
